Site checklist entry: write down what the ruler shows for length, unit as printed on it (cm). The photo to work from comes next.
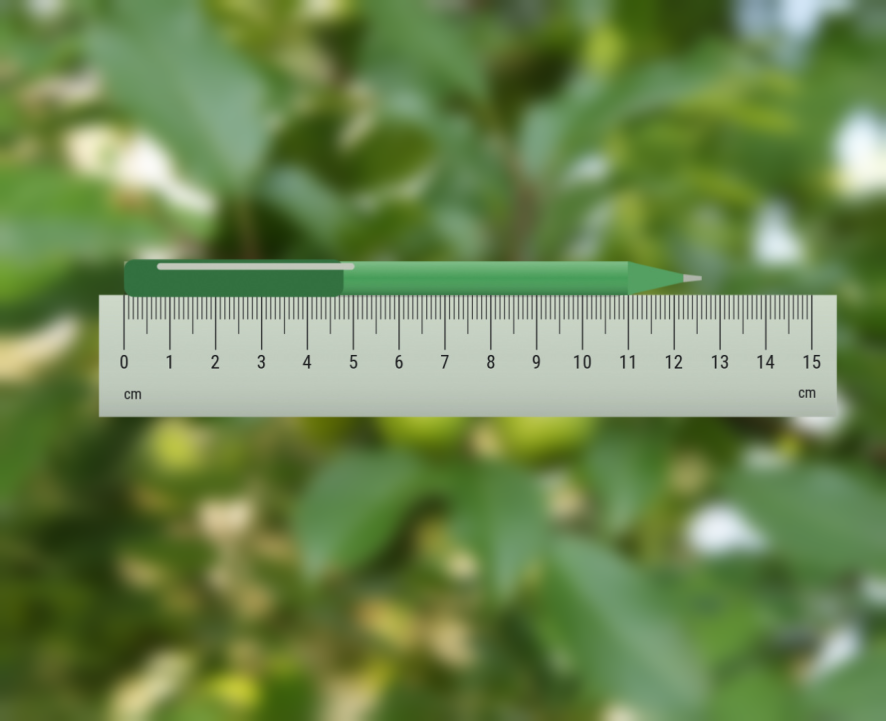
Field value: 12.6 cm
